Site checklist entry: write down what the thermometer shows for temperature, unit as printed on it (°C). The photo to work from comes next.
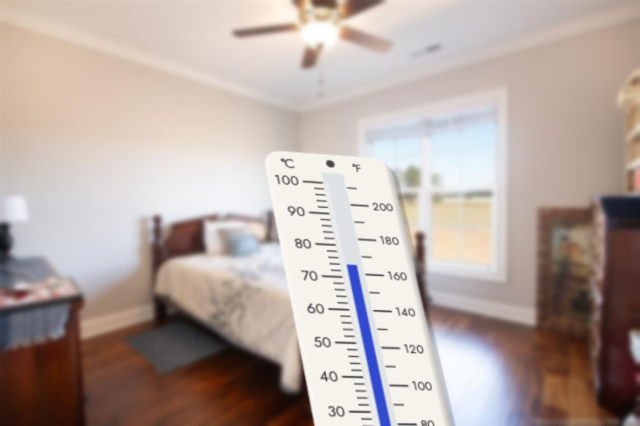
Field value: 74 °C
